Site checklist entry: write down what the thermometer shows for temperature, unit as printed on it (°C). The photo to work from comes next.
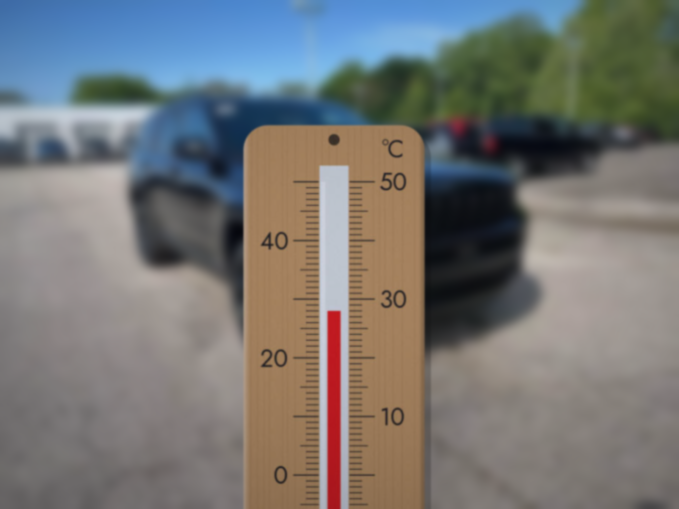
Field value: 28 °C
